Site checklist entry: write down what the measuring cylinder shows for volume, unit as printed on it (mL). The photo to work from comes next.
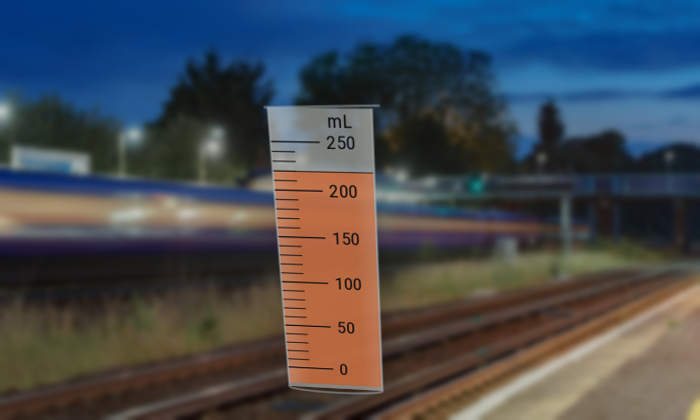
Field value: 220 mL
